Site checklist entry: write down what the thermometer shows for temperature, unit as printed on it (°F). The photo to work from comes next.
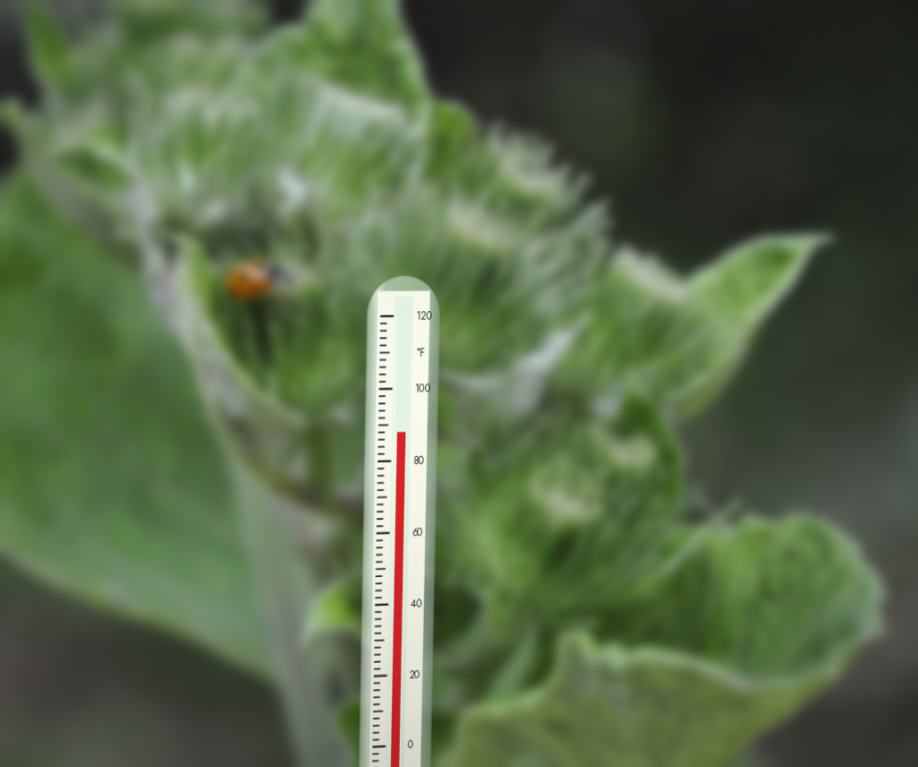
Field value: 88 °F
